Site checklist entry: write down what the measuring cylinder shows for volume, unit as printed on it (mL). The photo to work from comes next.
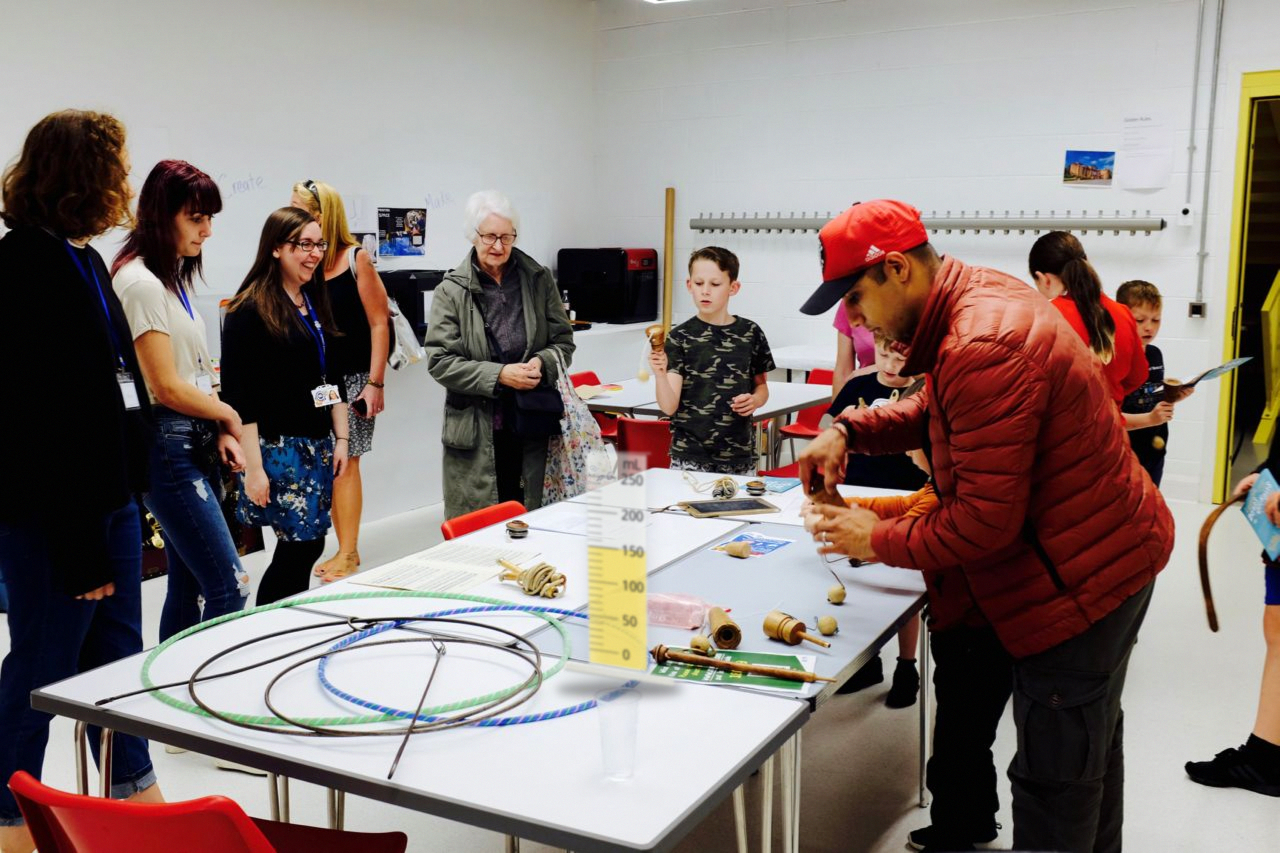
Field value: 150 mL
